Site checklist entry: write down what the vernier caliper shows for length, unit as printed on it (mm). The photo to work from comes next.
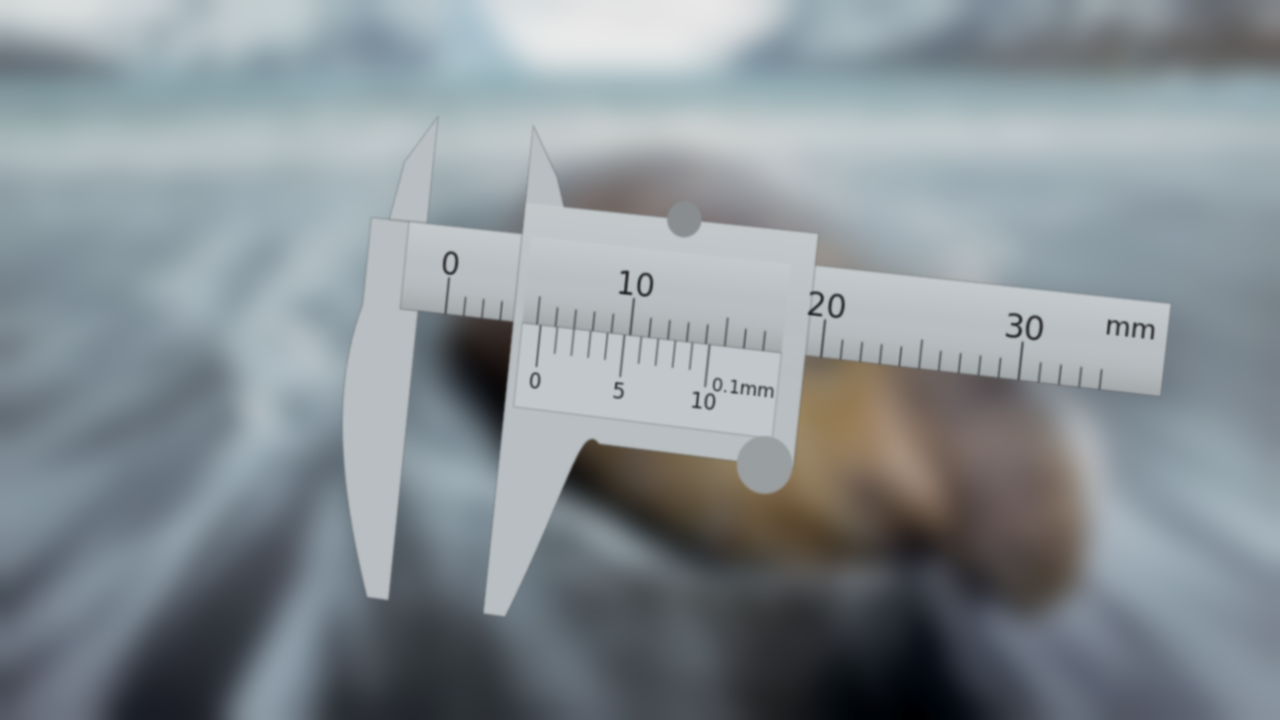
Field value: 5.2 mm
